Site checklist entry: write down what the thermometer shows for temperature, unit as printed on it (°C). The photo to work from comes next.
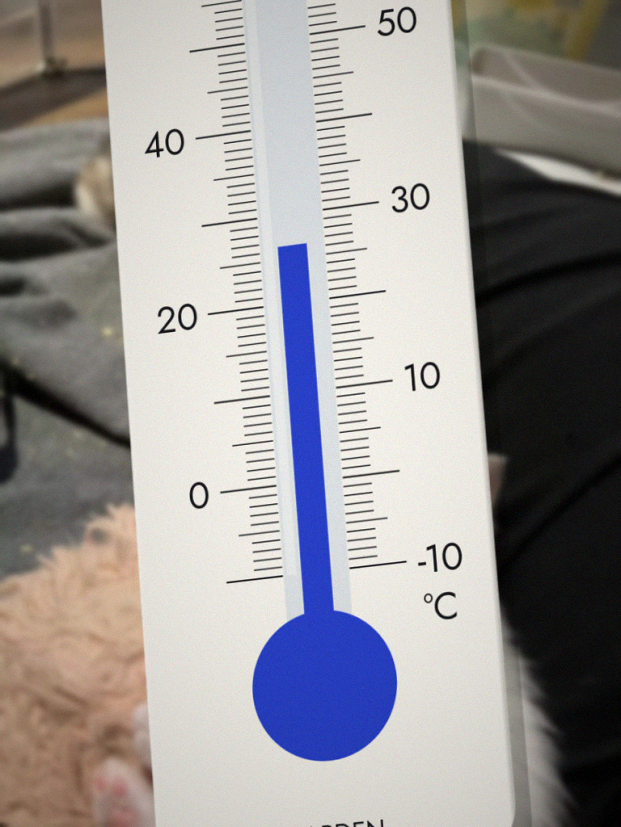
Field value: 26.5 °C
